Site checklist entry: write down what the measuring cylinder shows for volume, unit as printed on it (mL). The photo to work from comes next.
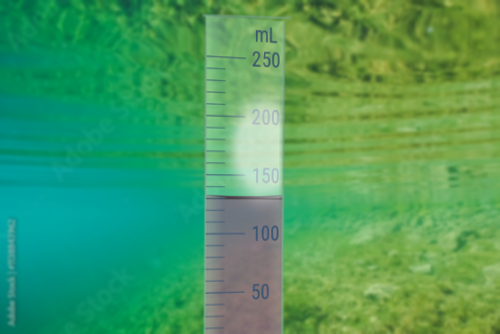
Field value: 130 mL
